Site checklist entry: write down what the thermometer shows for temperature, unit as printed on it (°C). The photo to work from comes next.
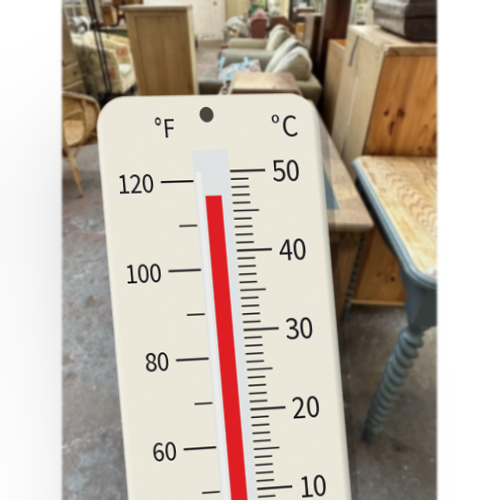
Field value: 47 °C
